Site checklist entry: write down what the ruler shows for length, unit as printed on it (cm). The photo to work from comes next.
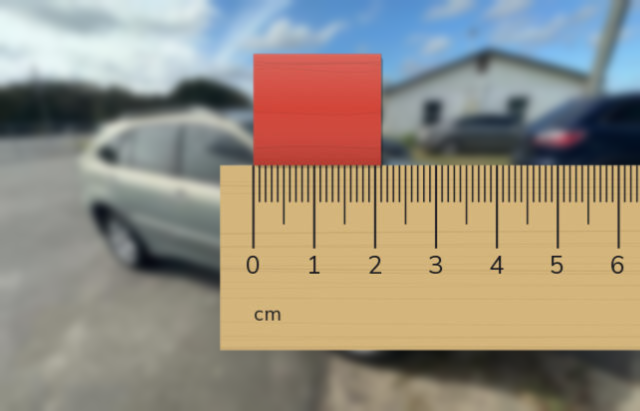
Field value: 2.1 cm
